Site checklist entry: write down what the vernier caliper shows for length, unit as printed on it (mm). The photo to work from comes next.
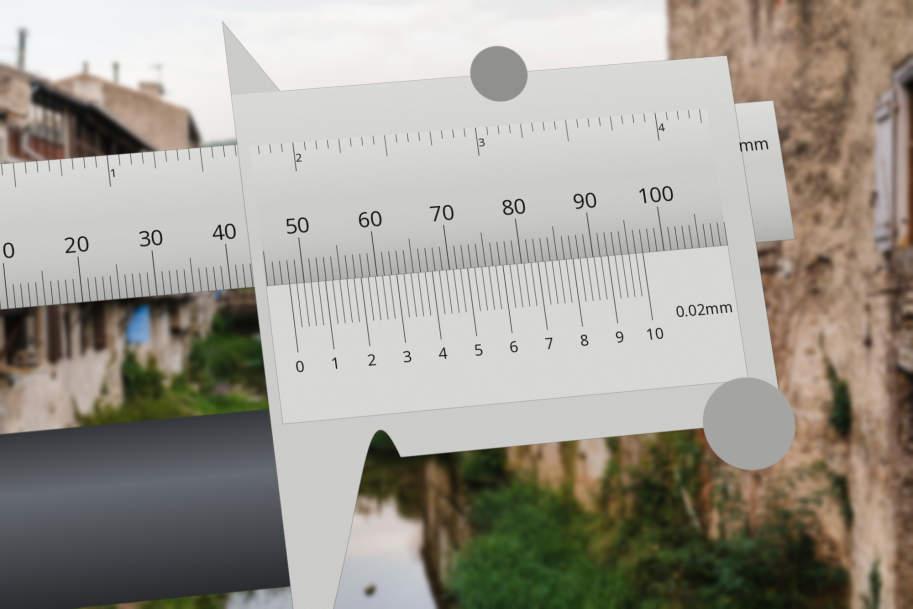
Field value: 48.0 mm
